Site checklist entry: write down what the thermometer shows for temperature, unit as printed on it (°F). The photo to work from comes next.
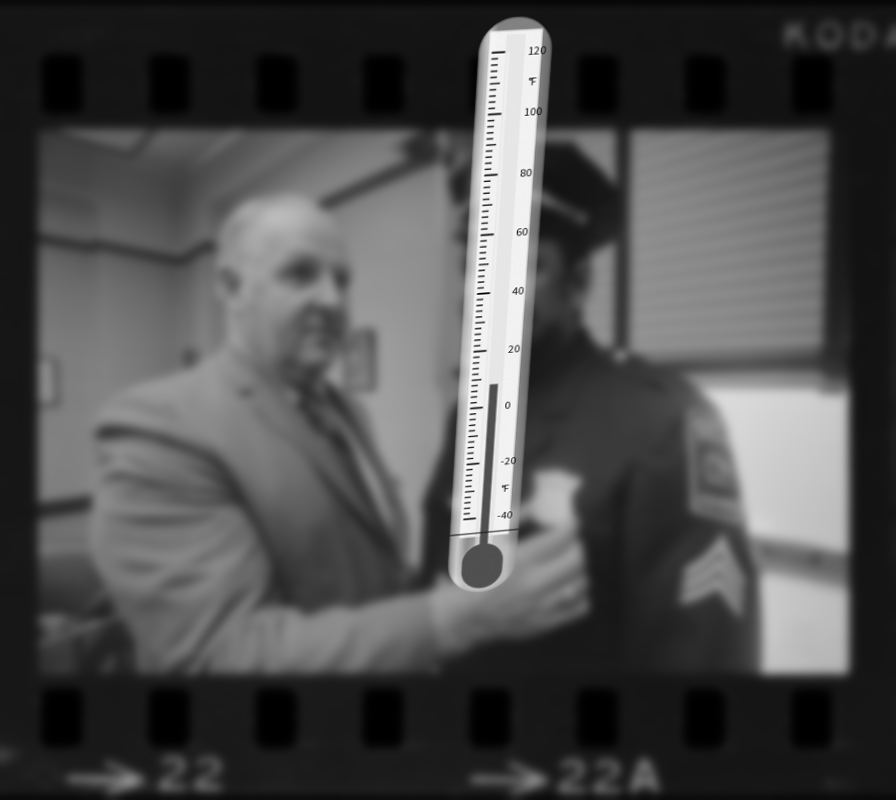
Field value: 8 °F
